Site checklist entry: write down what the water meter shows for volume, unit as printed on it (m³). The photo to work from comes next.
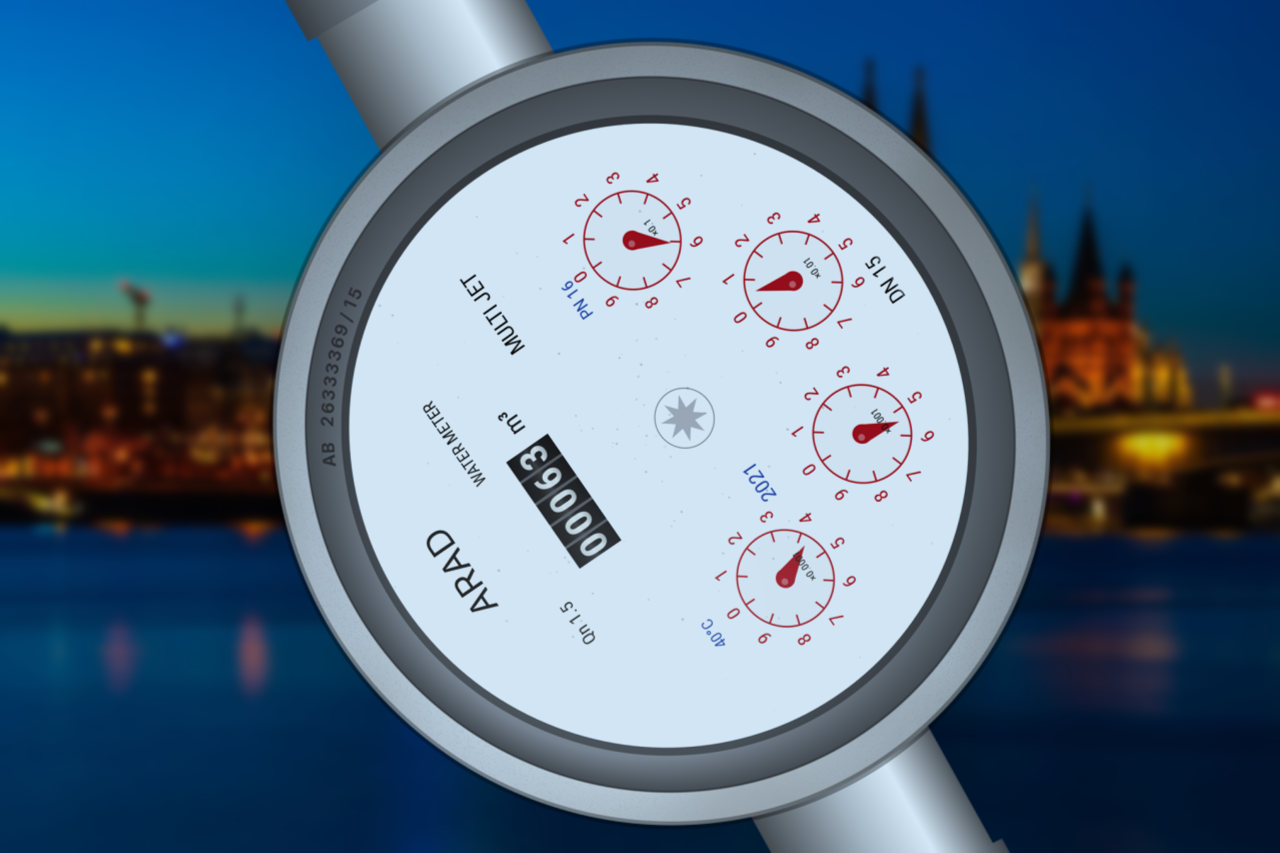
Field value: 63.6054 m³
